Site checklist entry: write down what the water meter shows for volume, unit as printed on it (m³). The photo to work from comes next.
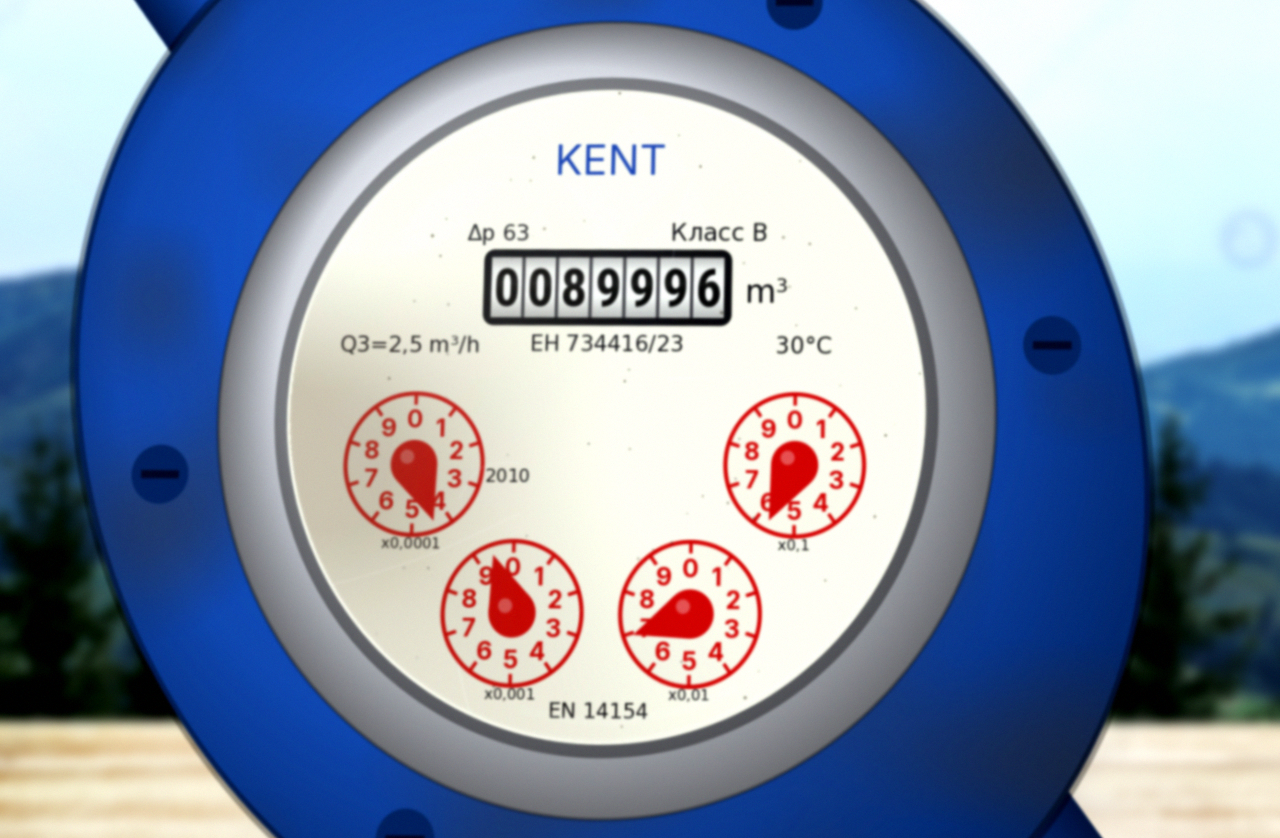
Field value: 89996.5694 m³
